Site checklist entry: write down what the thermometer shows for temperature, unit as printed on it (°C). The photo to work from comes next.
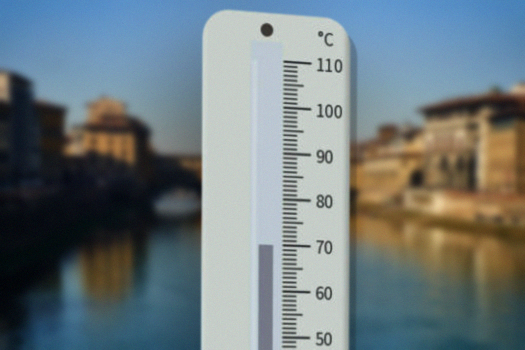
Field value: 70 °C
